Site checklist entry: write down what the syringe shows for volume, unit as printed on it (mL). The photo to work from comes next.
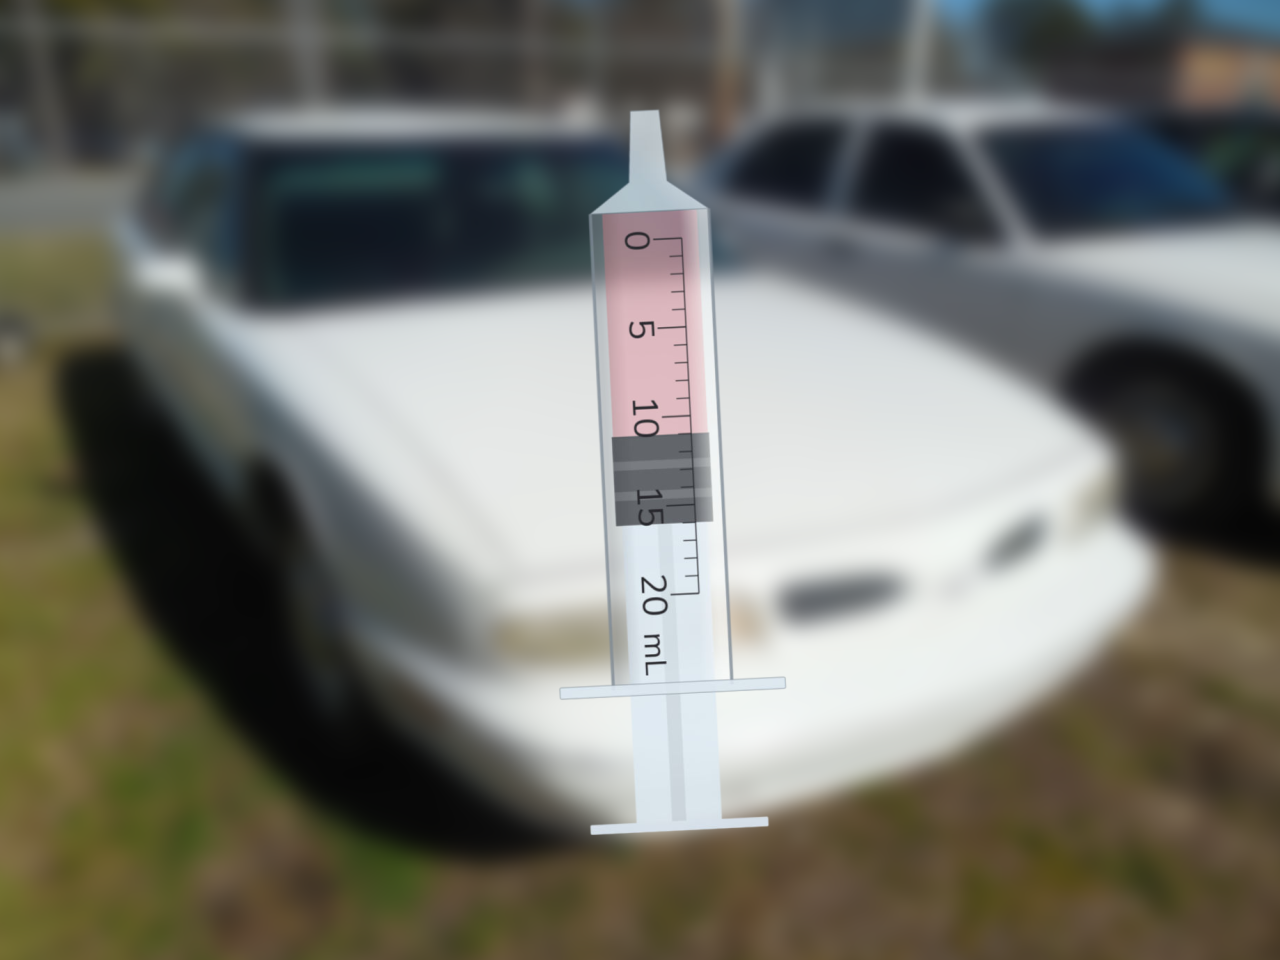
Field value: 11 mL
